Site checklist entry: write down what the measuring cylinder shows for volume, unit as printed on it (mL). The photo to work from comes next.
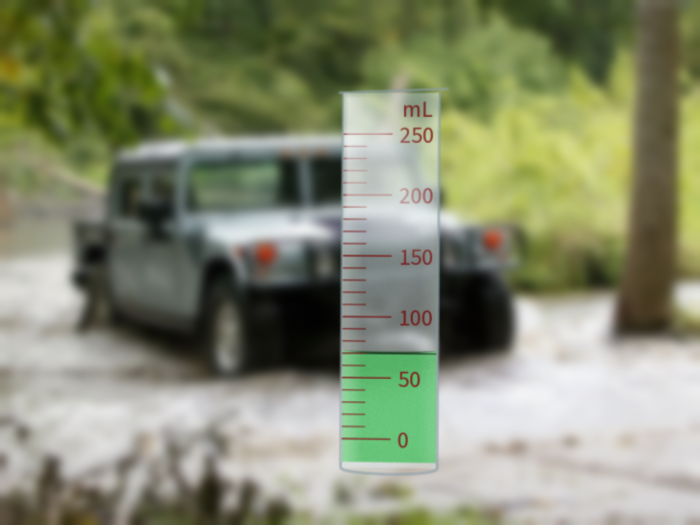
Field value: 70 mL
